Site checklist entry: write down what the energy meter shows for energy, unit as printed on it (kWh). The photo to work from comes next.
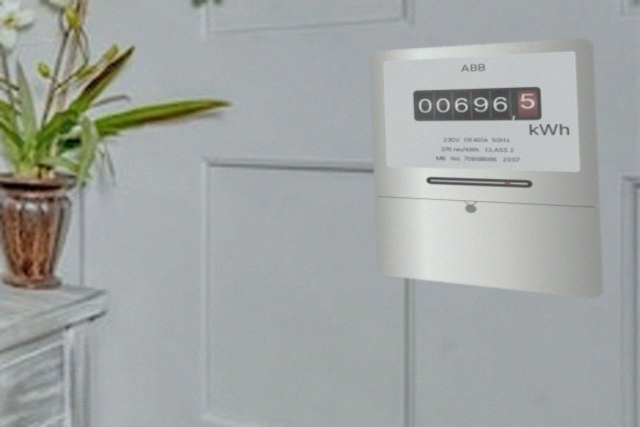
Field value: 696.5 kWh
